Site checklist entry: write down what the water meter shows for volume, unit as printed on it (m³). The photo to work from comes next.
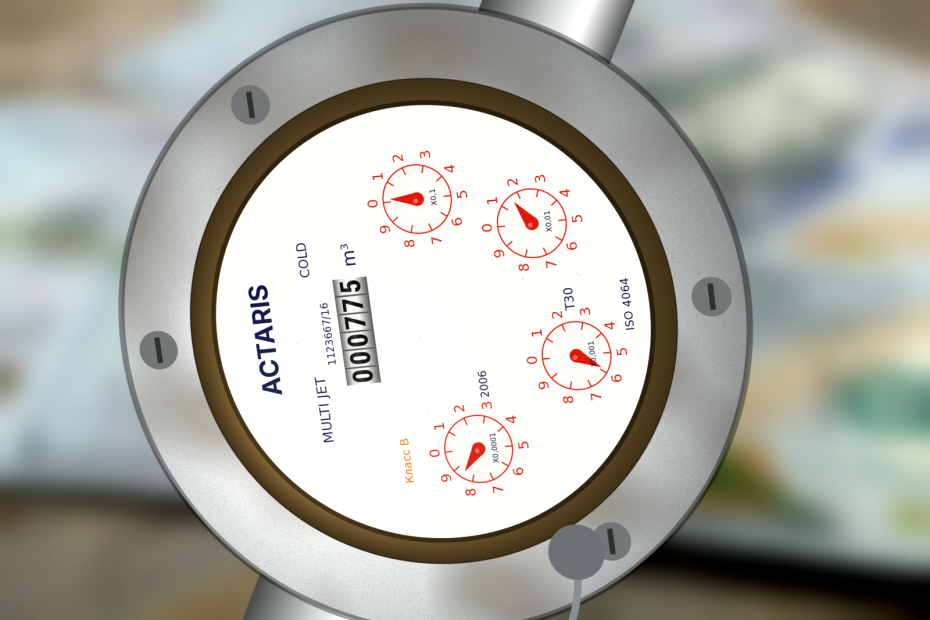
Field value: 775.0158 m³
